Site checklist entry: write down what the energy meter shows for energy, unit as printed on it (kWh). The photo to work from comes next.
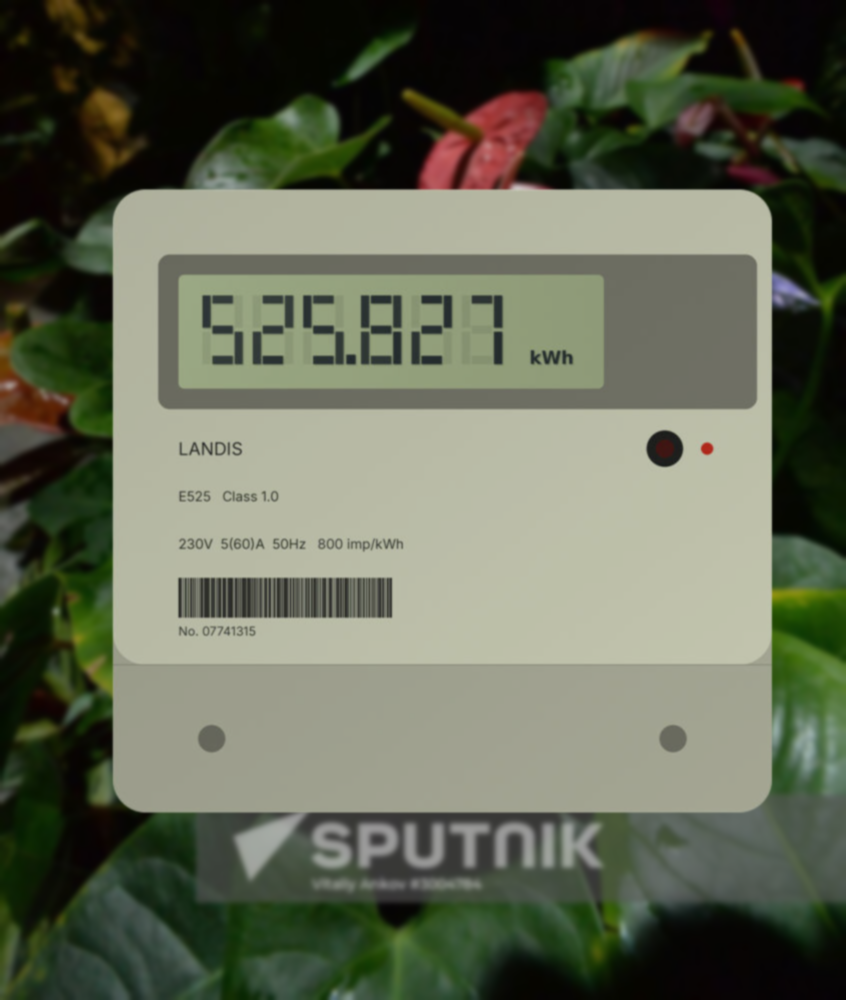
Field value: 525.827 kWh
